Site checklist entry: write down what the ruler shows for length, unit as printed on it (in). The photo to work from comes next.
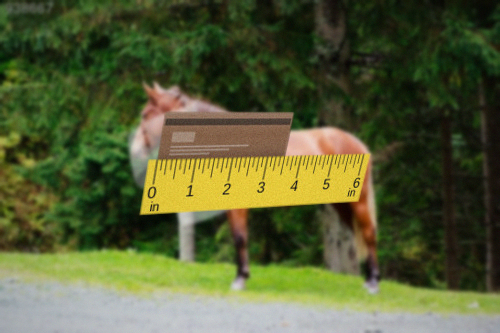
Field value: 3.5 in
